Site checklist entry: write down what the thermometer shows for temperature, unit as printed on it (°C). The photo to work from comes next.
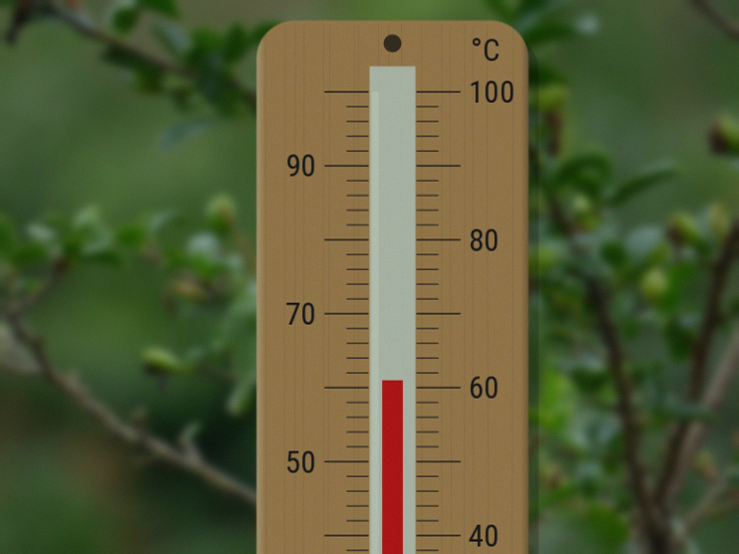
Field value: 61 °C
